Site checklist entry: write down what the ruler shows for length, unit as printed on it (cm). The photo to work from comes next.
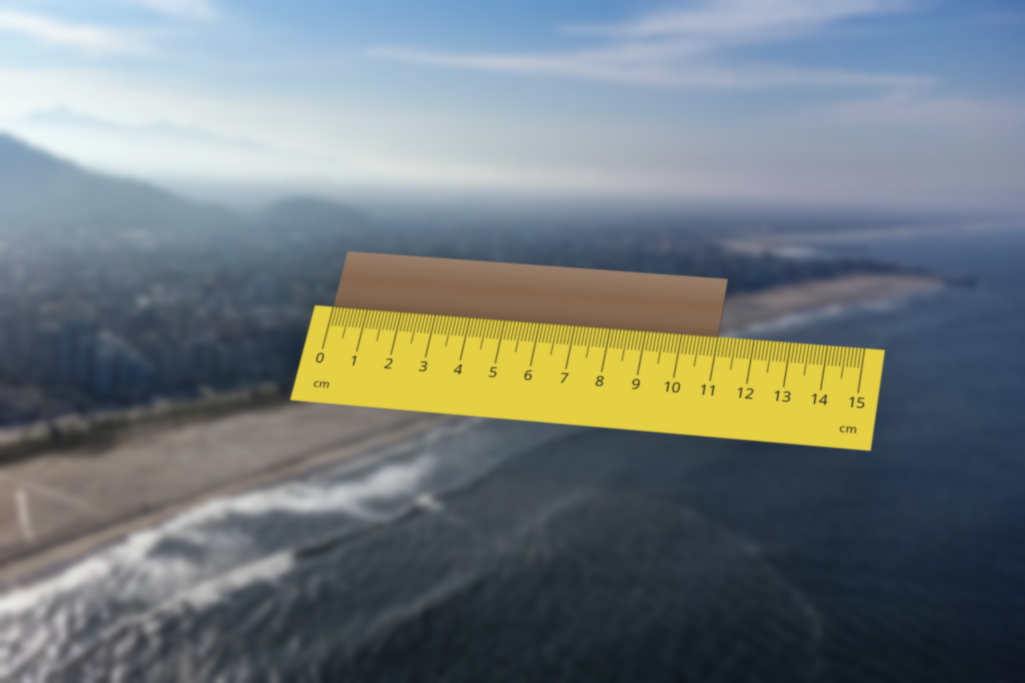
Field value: 11 cm
